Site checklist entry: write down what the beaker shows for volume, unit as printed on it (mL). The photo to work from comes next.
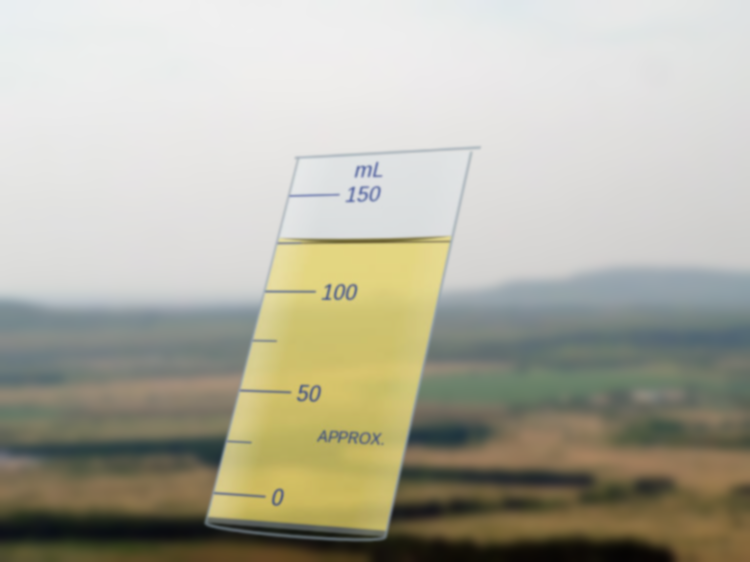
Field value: 125 mL
